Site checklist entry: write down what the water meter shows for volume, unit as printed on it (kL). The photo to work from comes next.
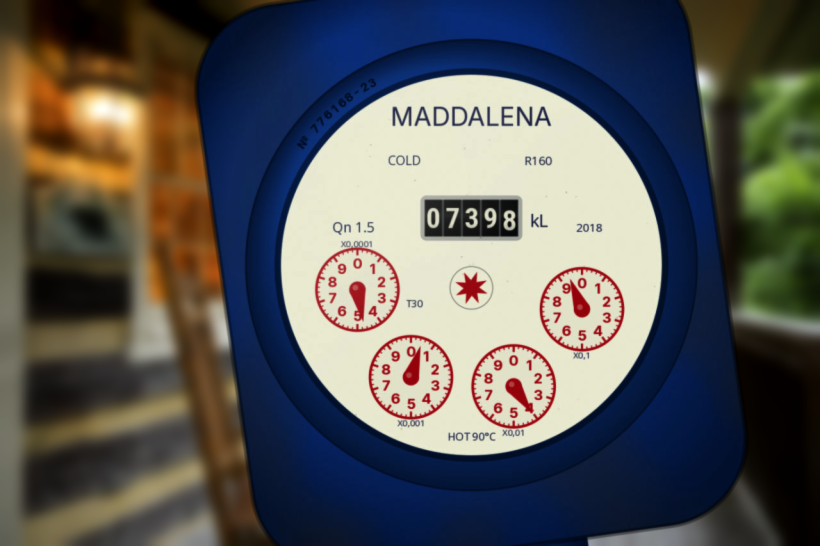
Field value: 7397.9404 kL
